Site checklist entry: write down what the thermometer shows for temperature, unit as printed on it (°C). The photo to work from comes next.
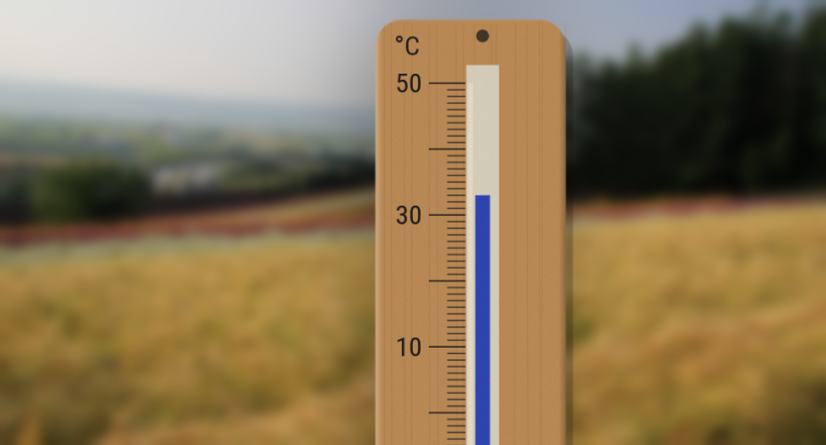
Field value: 33 °C
